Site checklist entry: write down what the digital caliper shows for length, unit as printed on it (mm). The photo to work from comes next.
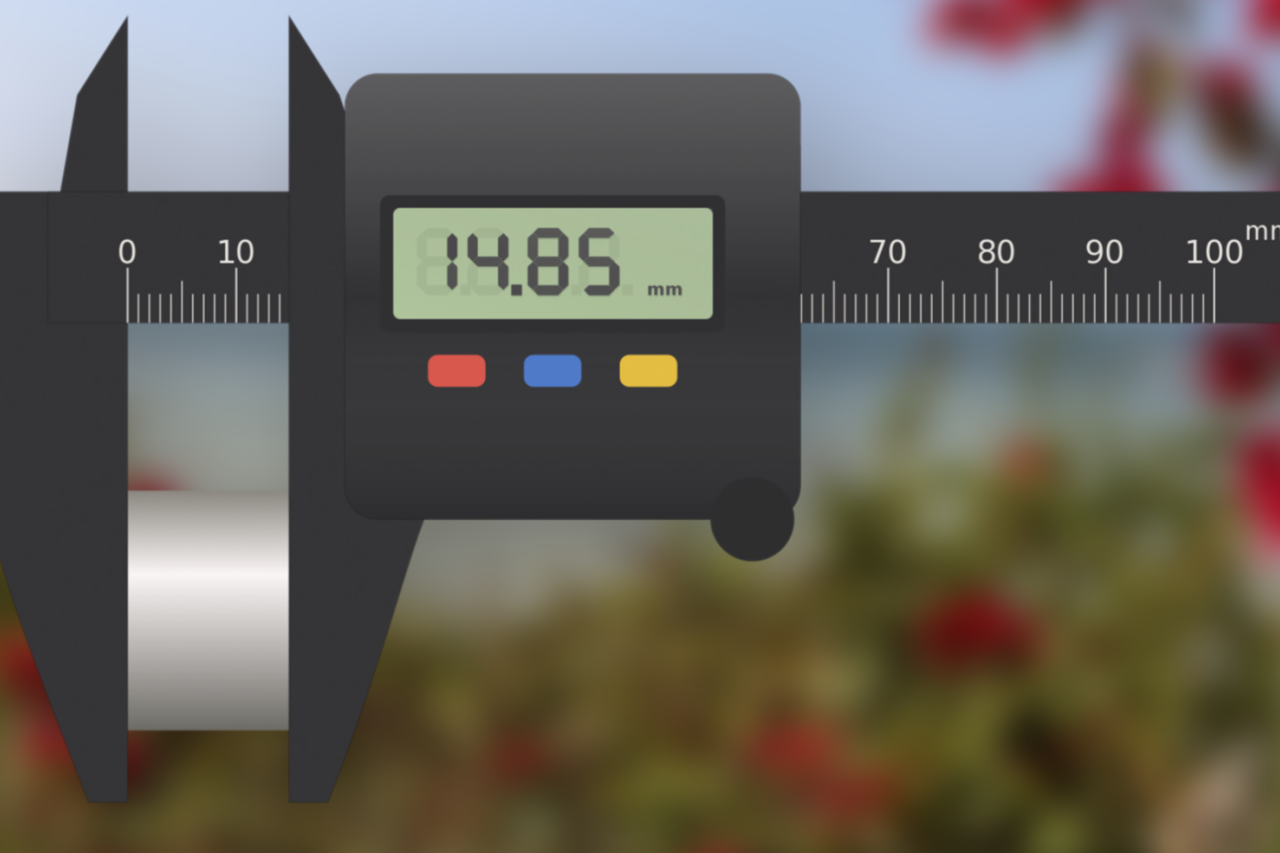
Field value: 14.85 mm
